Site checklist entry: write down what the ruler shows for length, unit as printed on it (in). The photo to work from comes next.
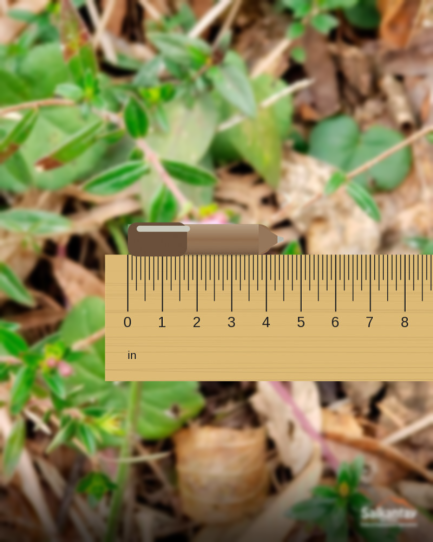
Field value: 4.5 in
